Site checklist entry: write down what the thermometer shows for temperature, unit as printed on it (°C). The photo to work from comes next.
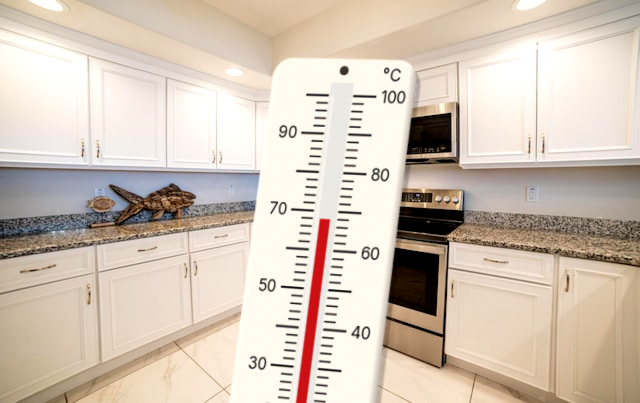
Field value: 68 °C
